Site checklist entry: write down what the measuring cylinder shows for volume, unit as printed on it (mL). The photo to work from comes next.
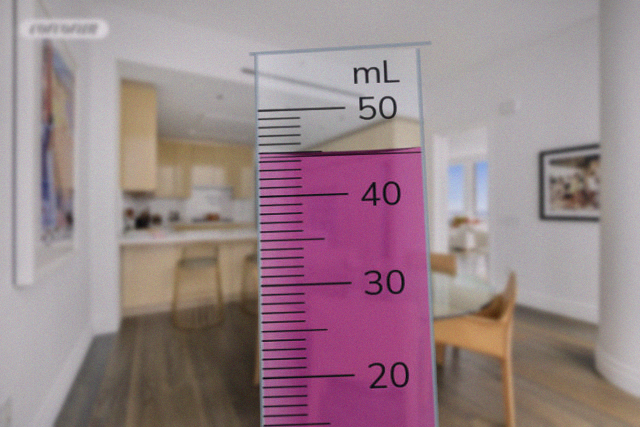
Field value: 44.5 mL
